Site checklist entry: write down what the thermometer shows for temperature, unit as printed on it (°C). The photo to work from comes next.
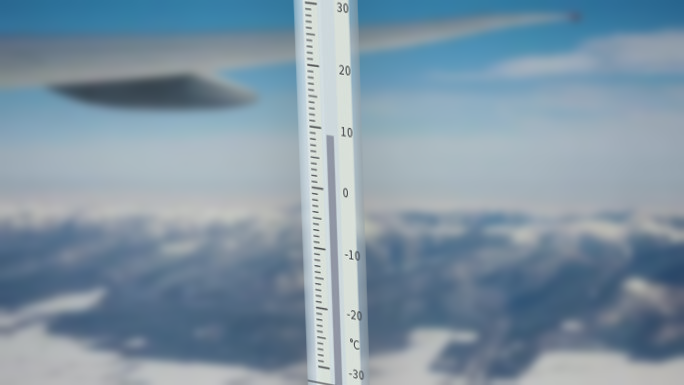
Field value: 9 °C
